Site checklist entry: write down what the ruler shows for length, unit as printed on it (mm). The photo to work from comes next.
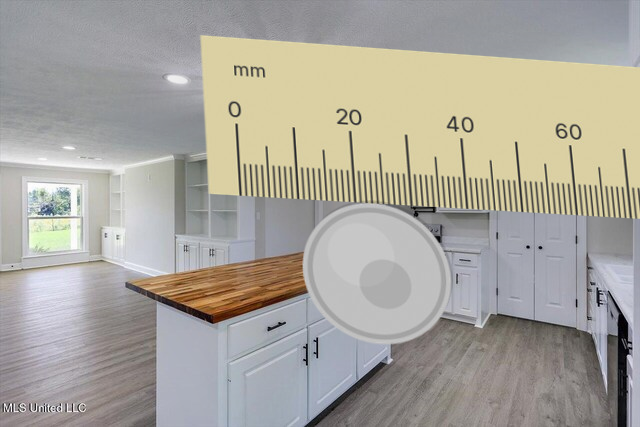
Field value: 26 mm
